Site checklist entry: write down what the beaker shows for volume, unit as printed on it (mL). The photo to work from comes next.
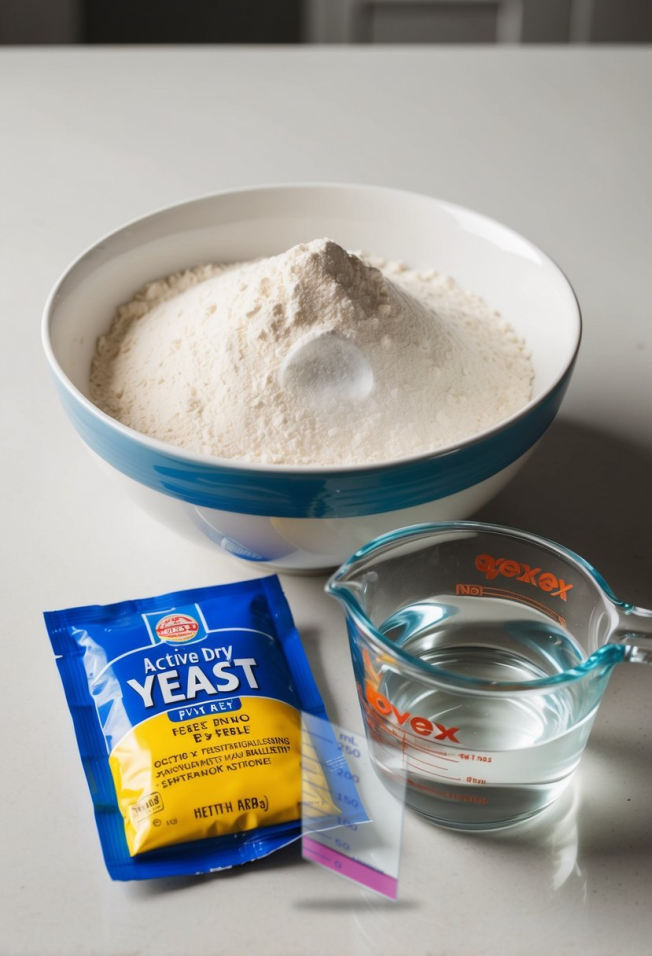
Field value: 25 mL
